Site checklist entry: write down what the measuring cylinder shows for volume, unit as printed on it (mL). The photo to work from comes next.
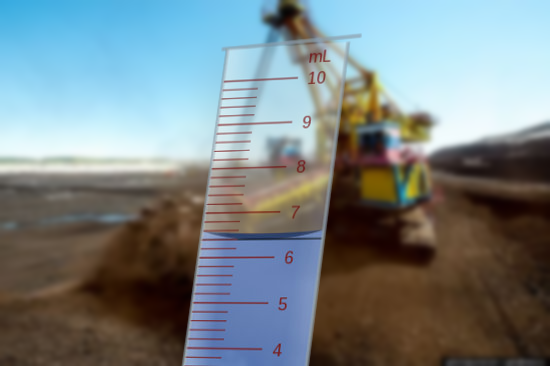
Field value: 6.4 mL
